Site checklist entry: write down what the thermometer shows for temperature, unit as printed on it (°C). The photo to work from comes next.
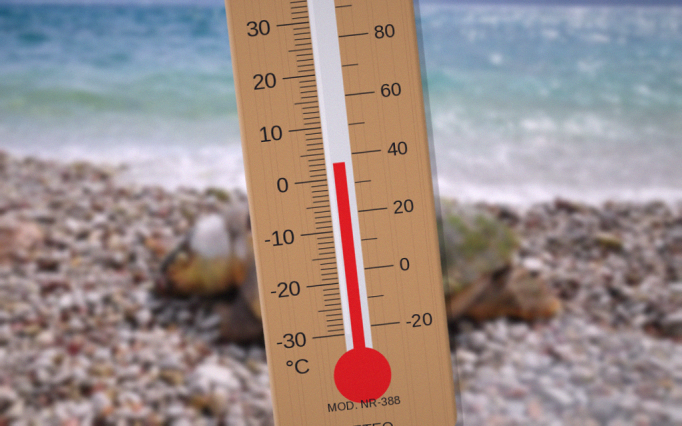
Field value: 3 °C
